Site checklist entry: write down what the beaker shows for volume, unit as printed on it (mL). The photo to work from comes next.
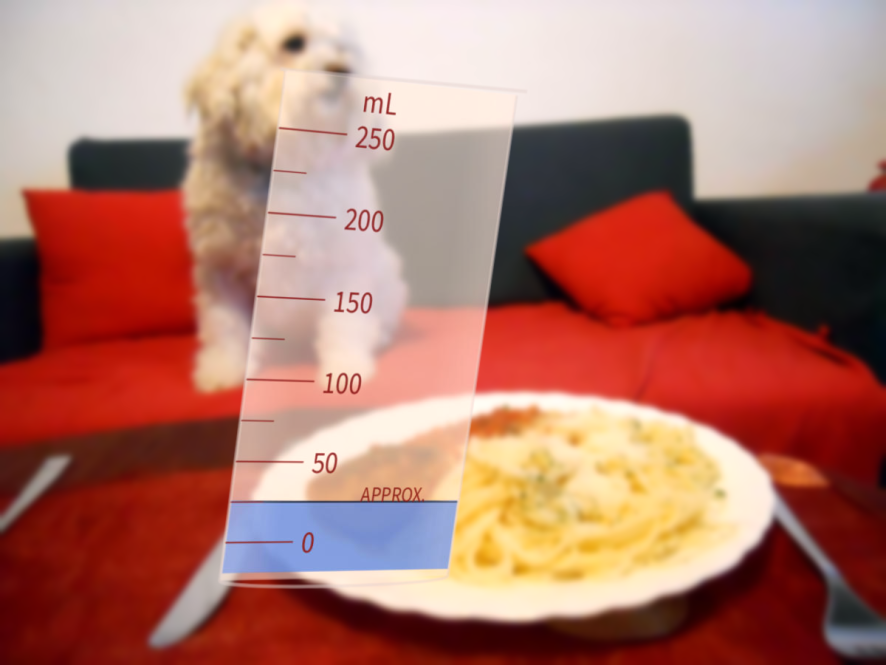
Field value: 25 mL
